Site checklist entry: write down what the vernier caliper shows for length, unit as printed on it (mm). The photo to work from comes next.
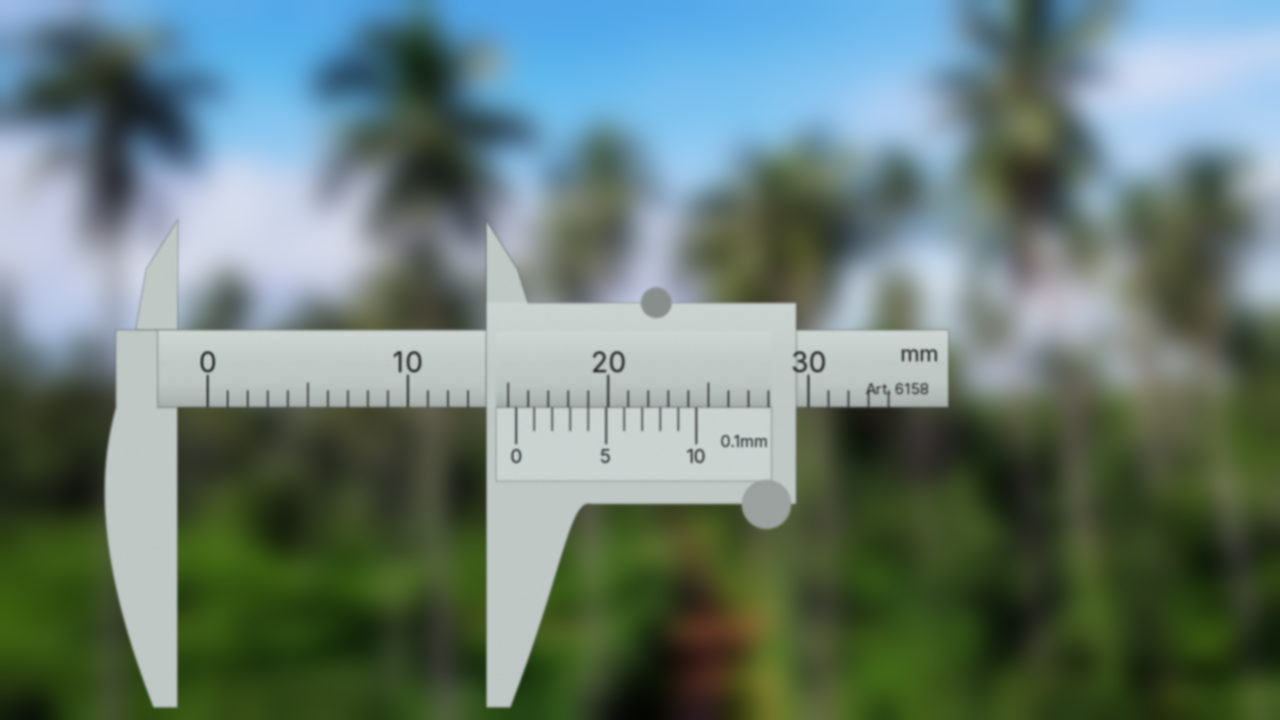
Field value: 15.4 mm
